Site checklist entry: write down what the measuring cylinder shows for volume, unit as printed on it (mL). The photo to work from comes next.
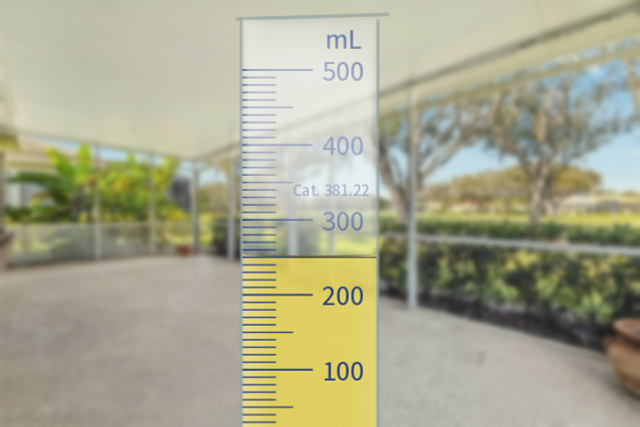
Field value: 250 mL
